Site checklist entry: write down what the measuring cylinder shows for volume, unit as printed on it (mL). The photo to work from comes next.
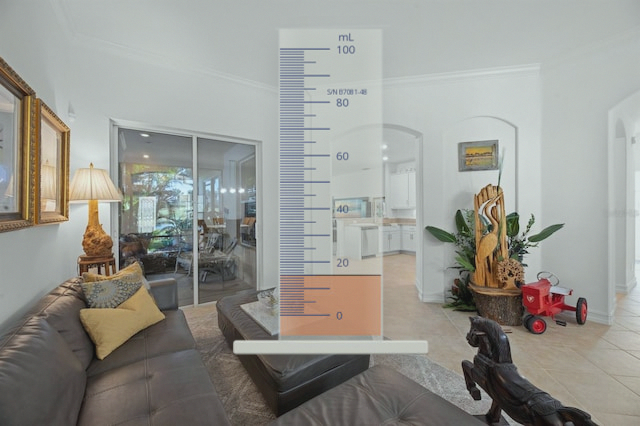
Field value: 15 mL
